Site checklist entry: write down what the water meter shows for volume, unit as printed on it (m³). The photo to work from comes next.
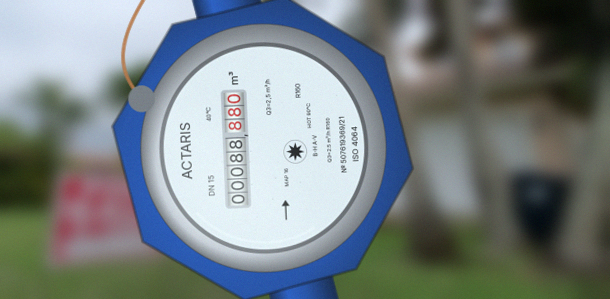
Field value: 88.880 m³
